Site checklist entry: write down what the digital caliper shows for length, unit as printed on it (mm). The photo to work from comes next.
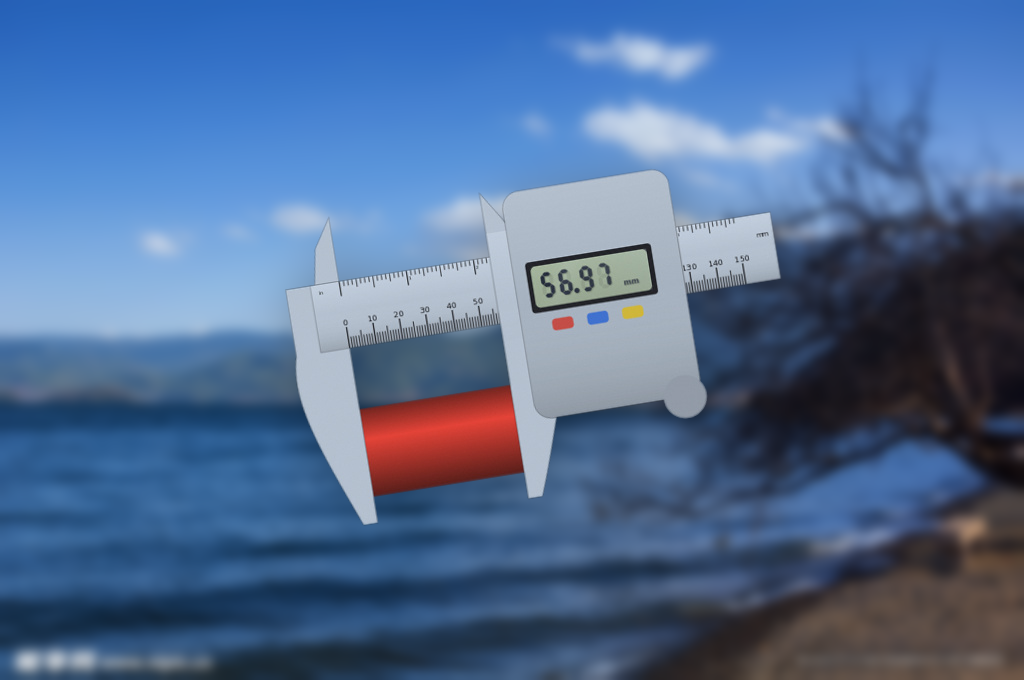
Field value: 56.97 mm
